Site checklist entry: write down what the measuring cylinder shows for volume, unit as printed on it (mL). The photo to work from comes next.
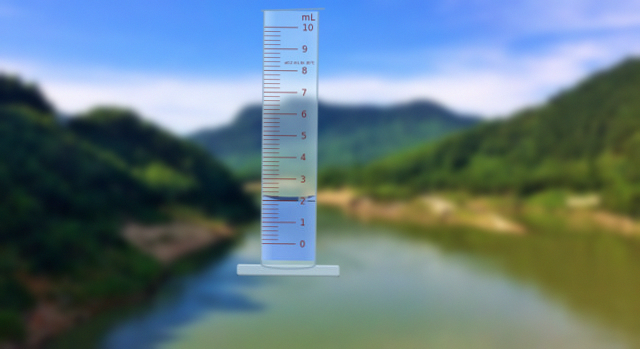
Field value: 2 mL
